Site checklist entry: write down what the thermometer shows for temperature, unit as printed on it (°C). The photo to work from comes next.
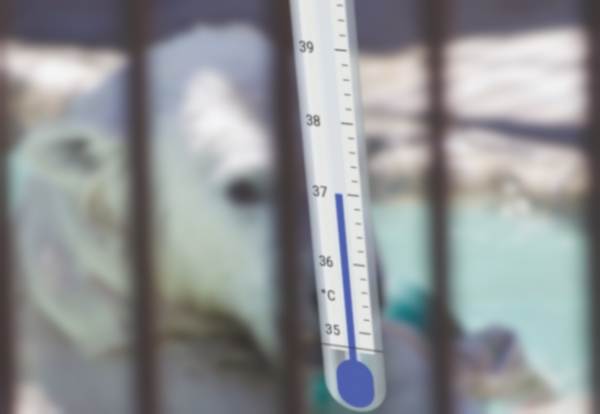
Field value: 37 °C
